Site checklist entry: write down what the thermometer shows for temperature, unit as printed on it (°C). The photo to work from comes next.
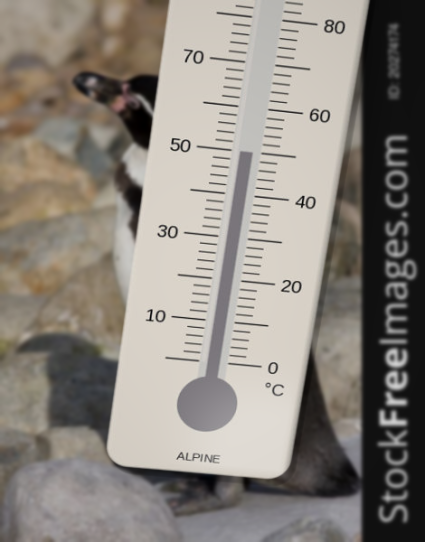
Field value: 50 °C
